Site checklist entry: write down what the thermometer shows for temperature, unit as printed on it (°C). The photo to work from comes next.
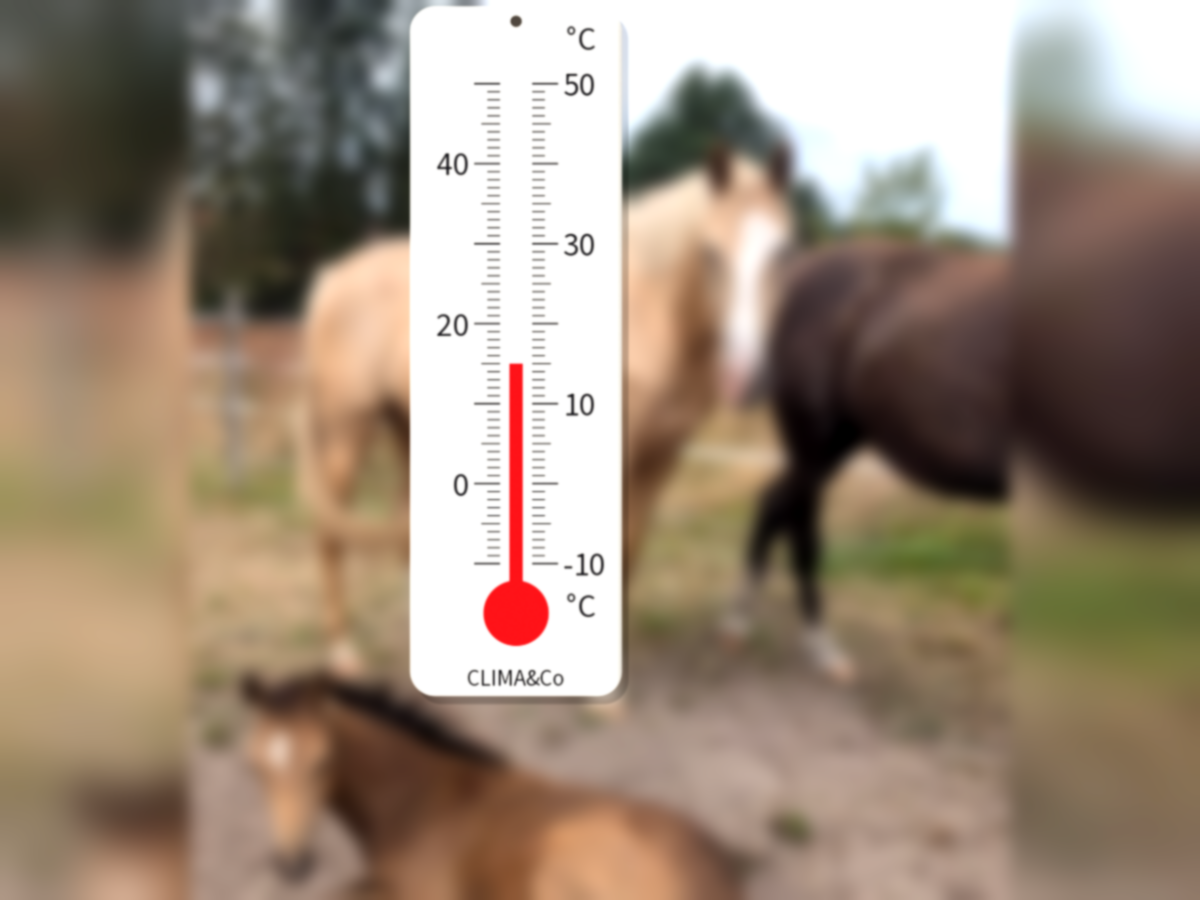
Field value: 15 °C
